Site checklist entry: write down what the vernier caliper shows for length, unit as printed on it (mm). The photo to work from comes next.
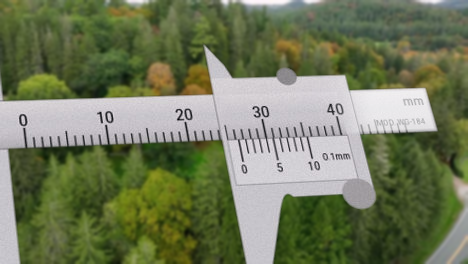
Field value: 26.4 mm
